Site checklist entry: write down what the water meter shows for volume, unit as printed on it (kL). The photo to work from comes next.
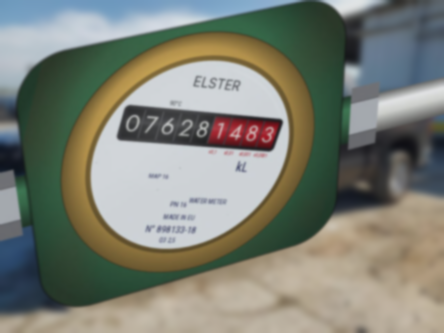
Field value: 7628.1483 kL
